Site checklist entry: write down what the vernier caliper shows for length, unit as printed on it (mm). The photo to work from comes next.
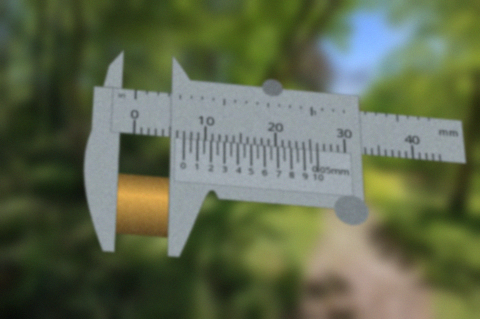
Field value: 7.0 mm
